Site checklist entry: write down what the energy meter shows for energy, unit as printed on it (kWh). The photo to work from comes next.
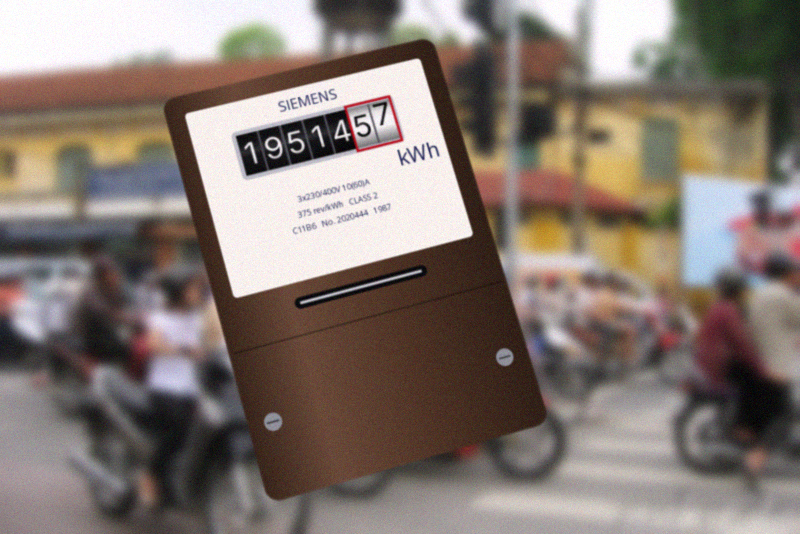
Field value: 19514.57 kWh
